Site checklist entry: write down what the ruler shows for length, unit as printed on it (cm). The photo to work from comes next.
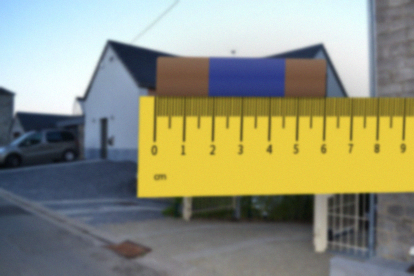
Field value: 6 cm
